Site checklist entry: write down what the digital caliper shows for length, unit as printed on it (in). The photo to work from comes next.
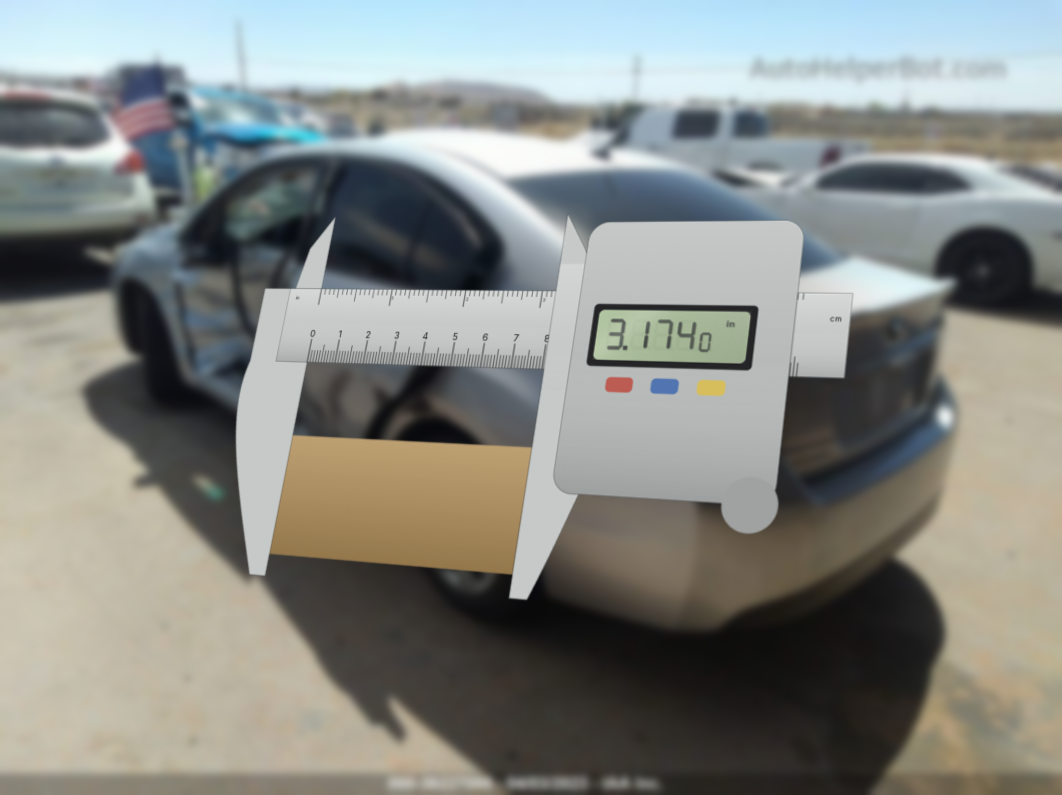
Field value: 3.1740 in
